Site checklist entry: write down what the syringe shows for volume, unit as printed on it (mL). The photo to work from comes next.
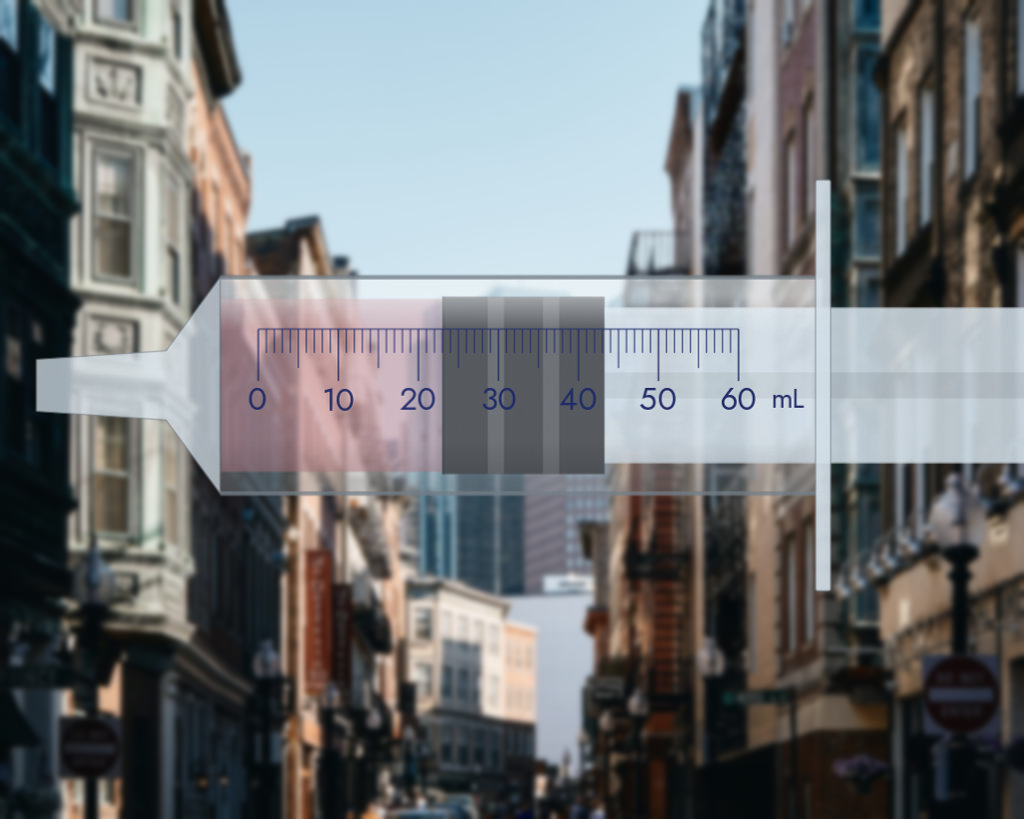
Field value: 23 mL
